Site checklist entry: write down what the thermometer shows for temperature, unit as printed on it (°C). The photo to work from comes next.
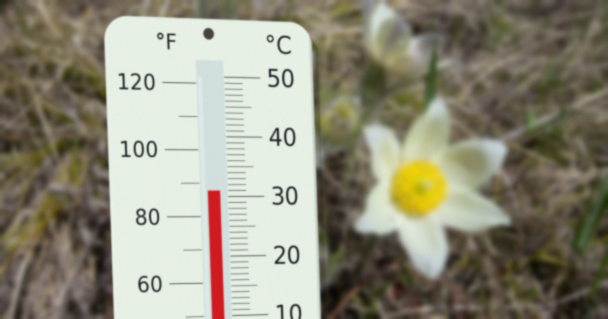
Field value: 31 °C
